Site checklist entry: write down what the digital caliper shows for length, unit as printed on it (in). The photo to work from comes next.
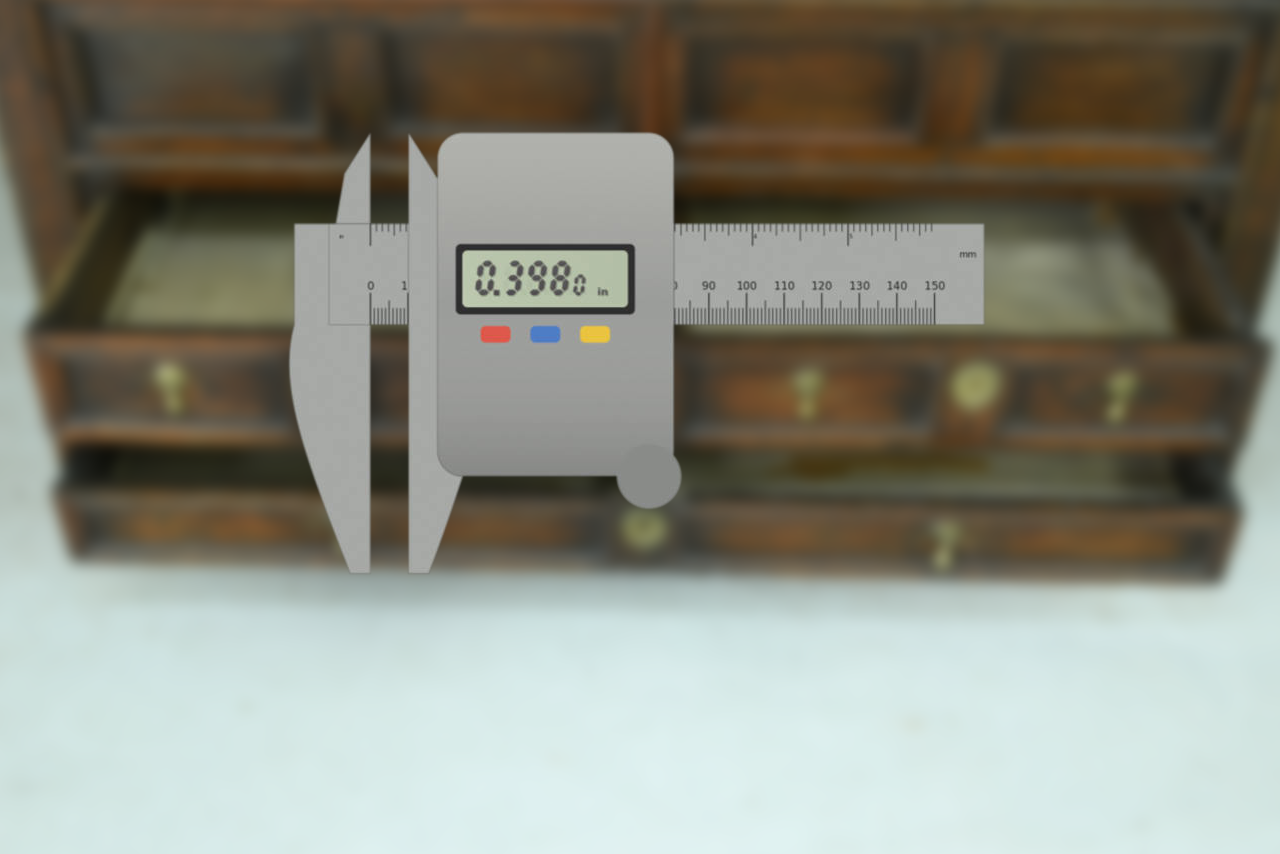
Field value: 0.3980 in
